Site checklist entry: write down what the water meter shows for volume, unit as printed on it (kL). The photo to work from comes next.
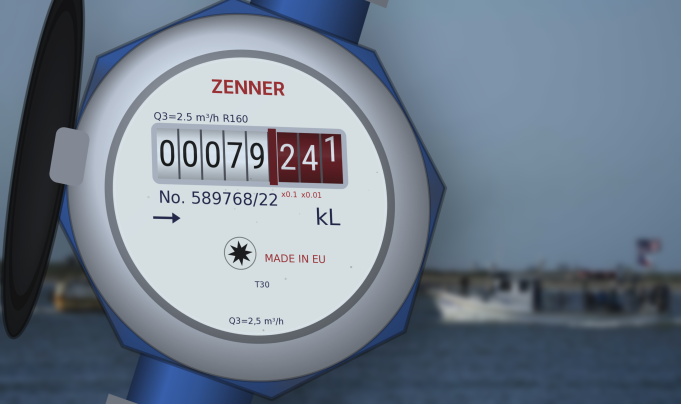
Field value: 79.241 kL
